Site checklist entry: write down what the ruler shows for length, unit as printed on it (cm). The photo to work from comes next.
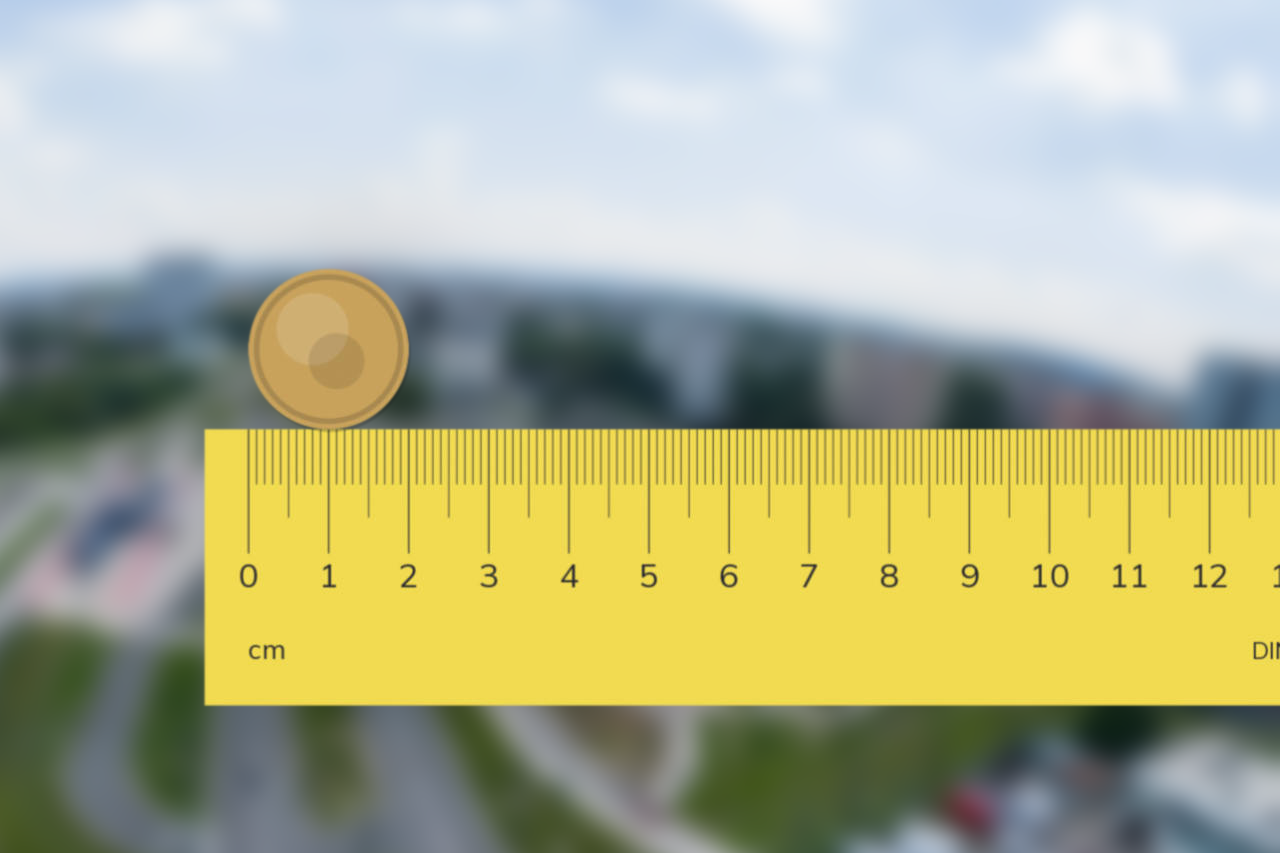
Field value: 2 cm
